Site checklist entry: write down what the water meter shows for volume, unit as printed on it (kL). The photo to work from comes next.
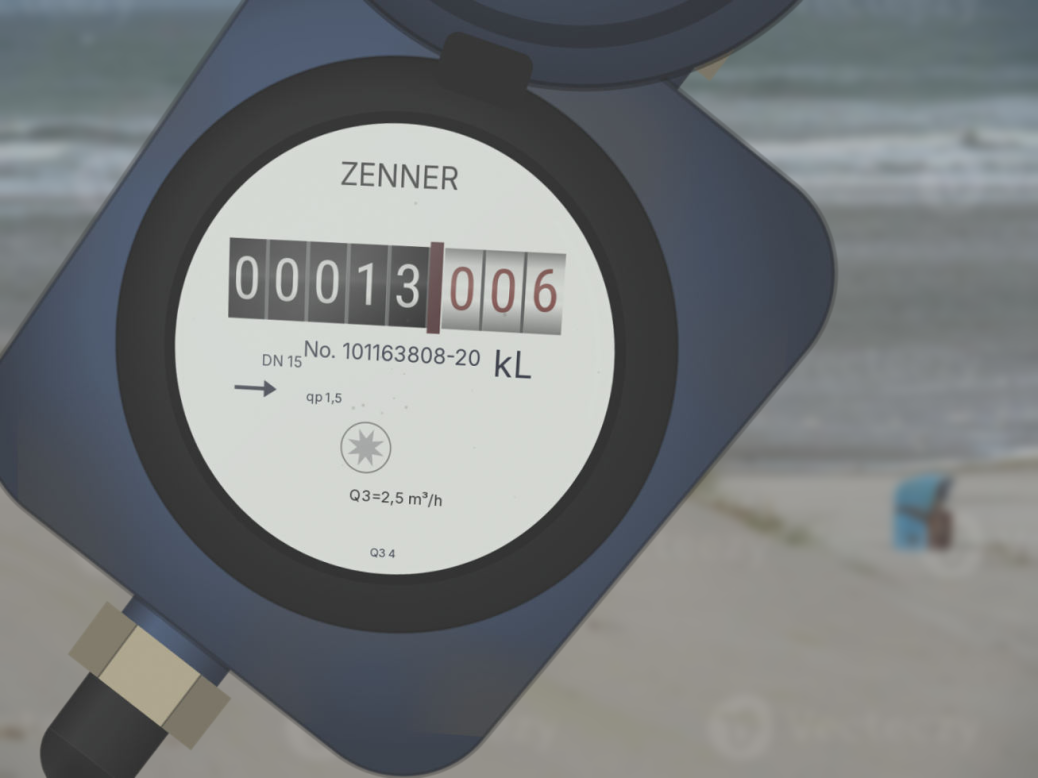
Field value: 13.006 kL
